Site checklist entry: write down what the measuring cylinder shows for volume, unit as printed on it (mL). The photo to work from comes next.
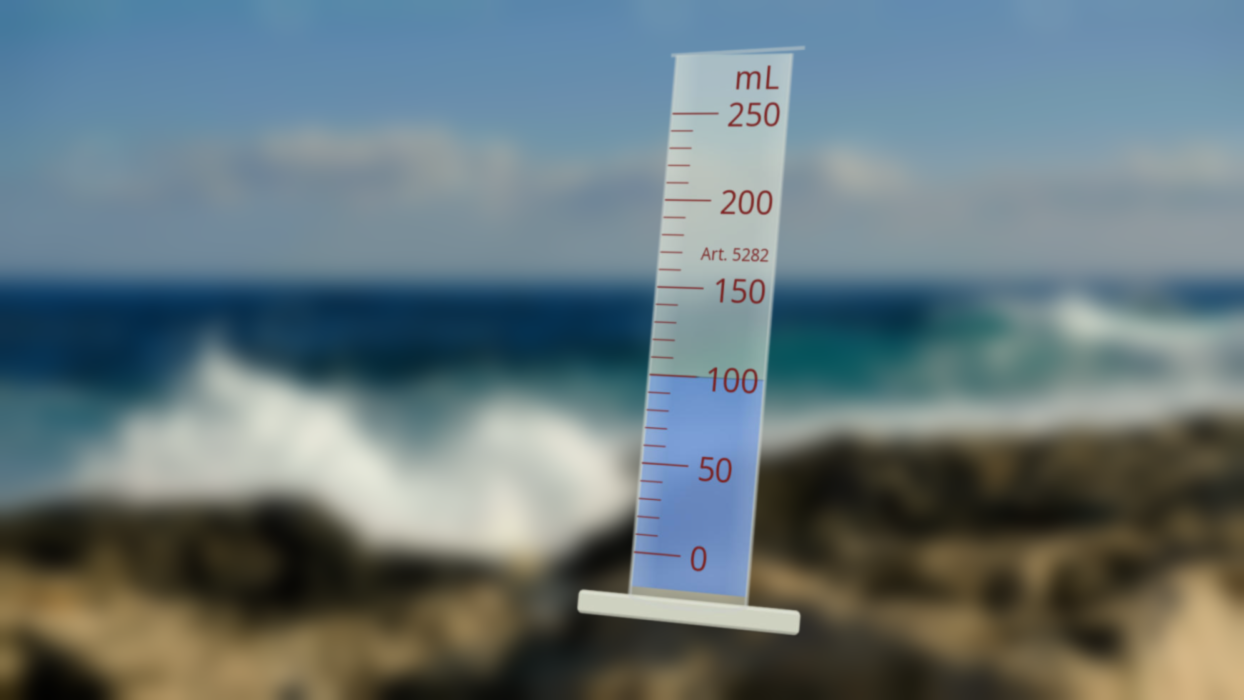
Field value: 100 mL
